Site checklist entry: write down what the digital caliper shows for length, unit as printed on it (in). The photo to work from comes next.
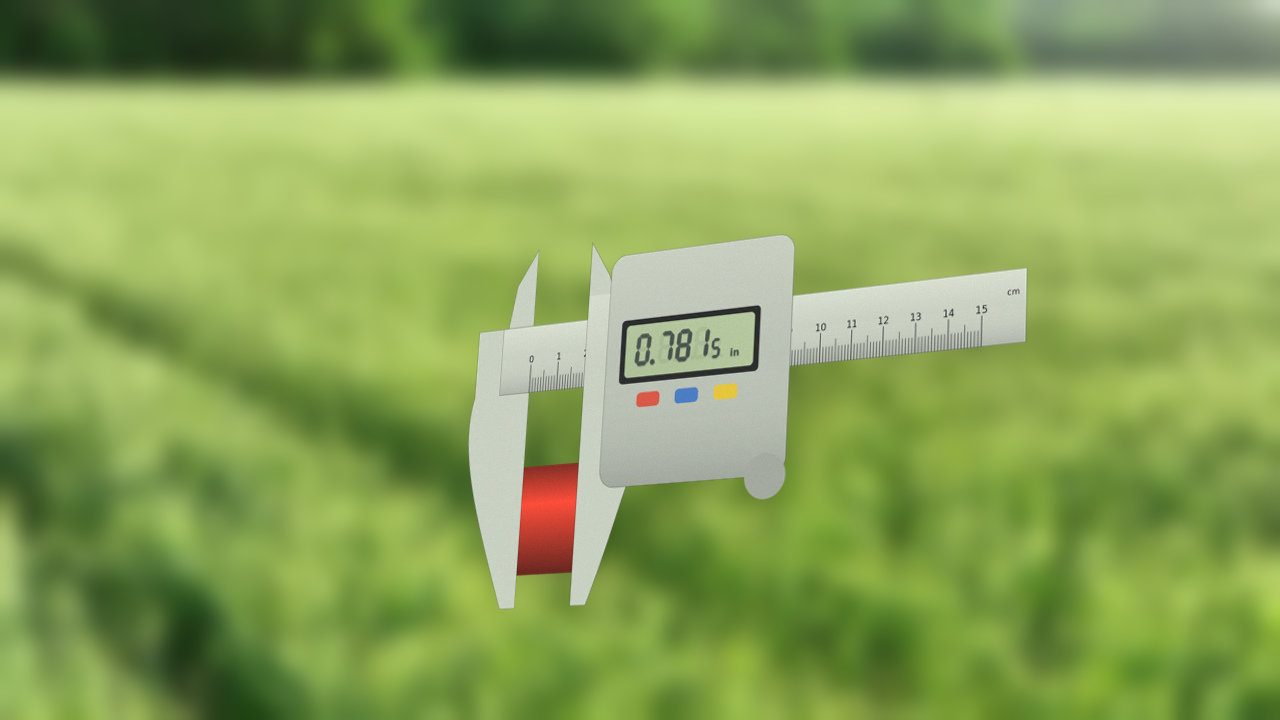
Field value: 0.7815 in
